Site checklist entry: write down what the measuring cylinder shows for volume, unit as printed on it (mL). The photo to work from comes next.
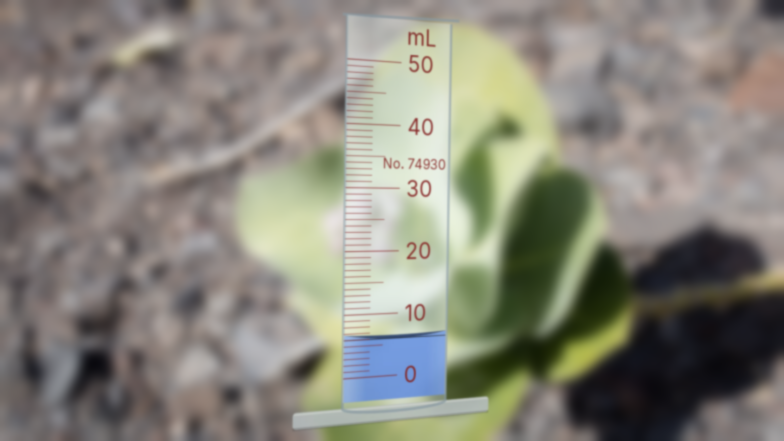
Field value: 6 mL
